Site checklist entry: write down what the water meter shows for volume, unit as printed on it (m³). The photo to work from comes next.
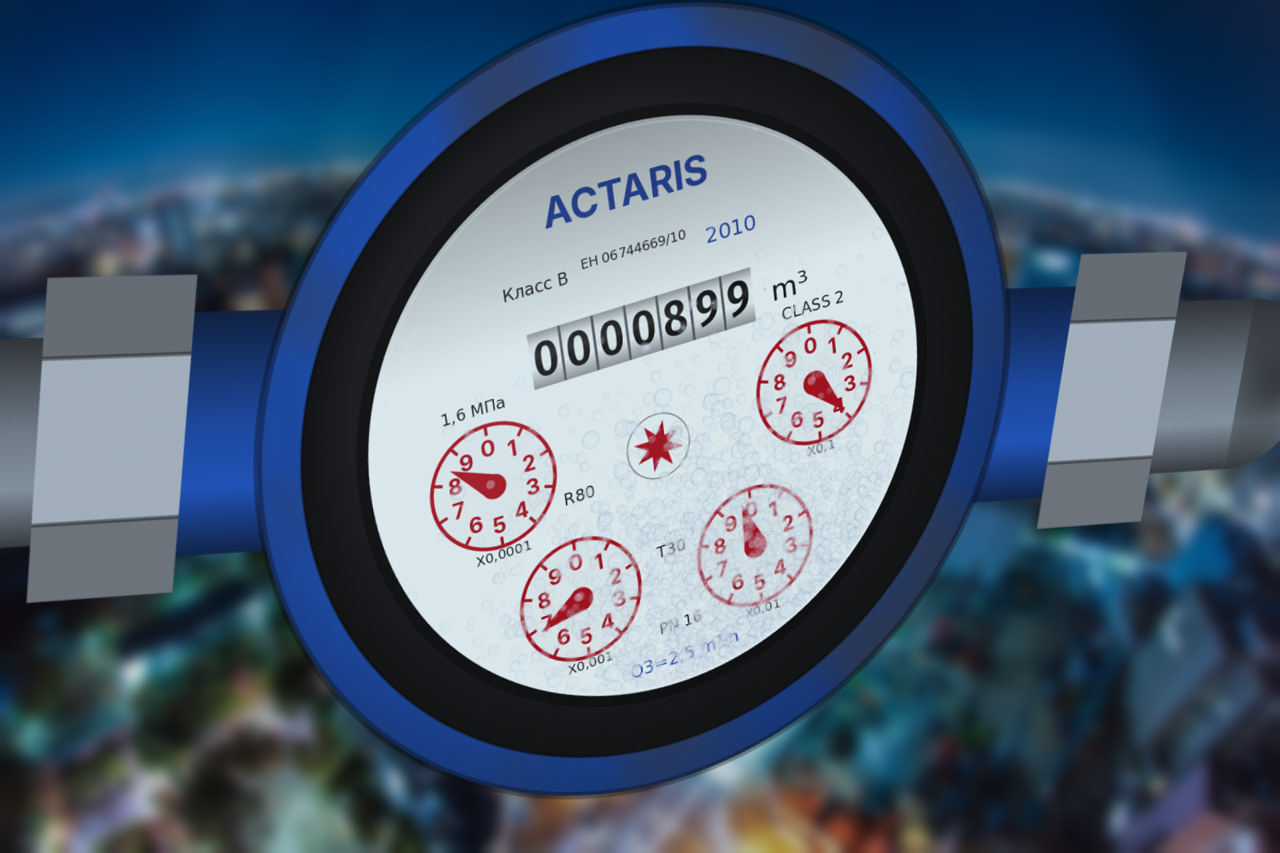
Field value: 899.3968 m³
